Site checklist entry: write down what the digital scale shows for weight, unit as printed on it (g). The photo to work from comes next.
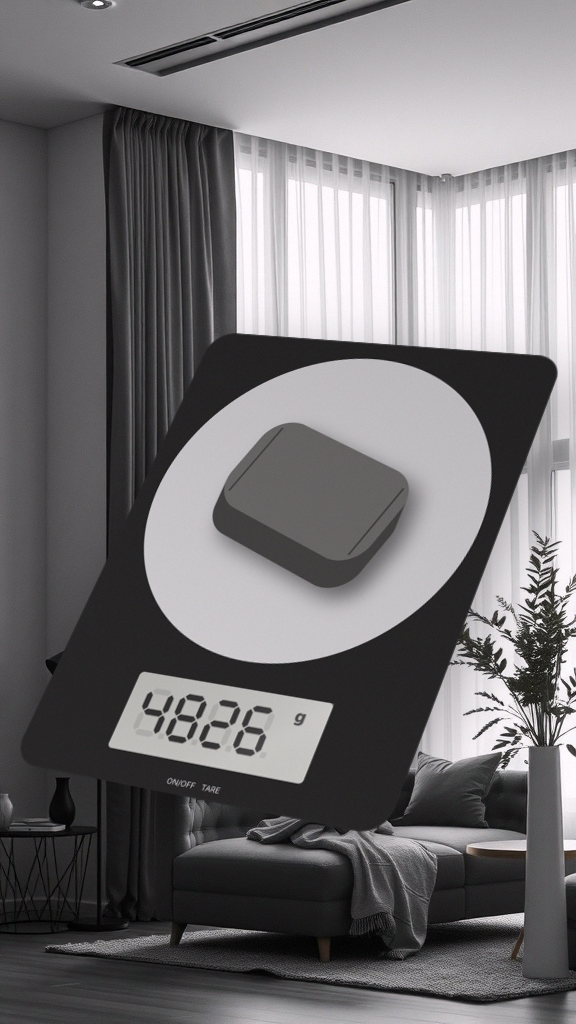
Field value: 4826 g
